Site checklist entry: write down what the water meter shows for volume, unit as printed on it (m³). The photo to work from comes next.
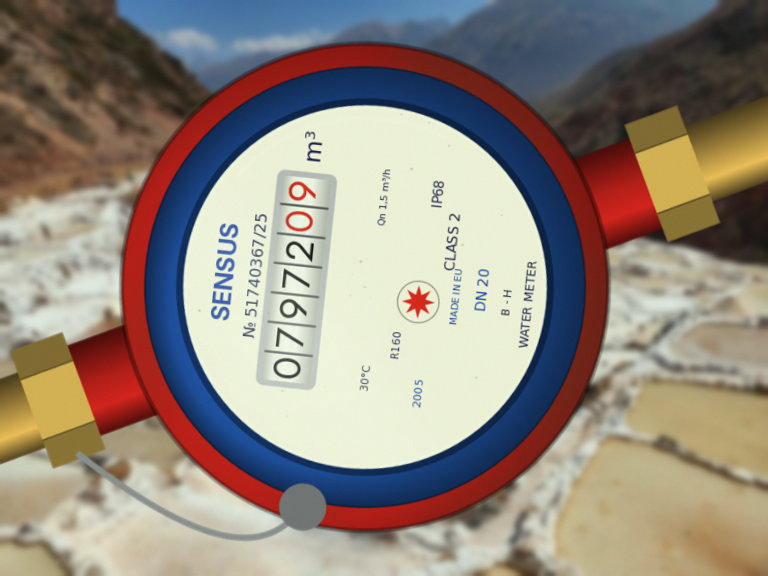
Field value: 7972.09 m³
